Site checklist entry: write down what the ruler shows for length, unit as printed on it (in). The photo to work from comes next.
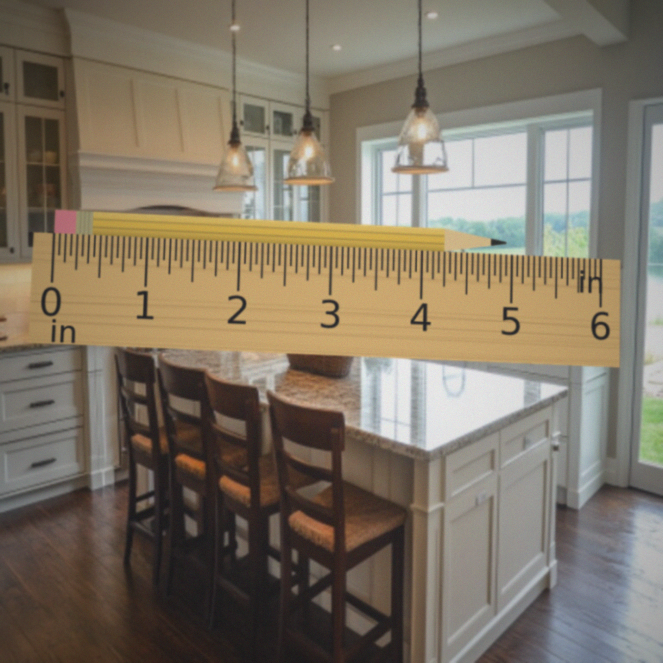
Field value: 4.9375 in
